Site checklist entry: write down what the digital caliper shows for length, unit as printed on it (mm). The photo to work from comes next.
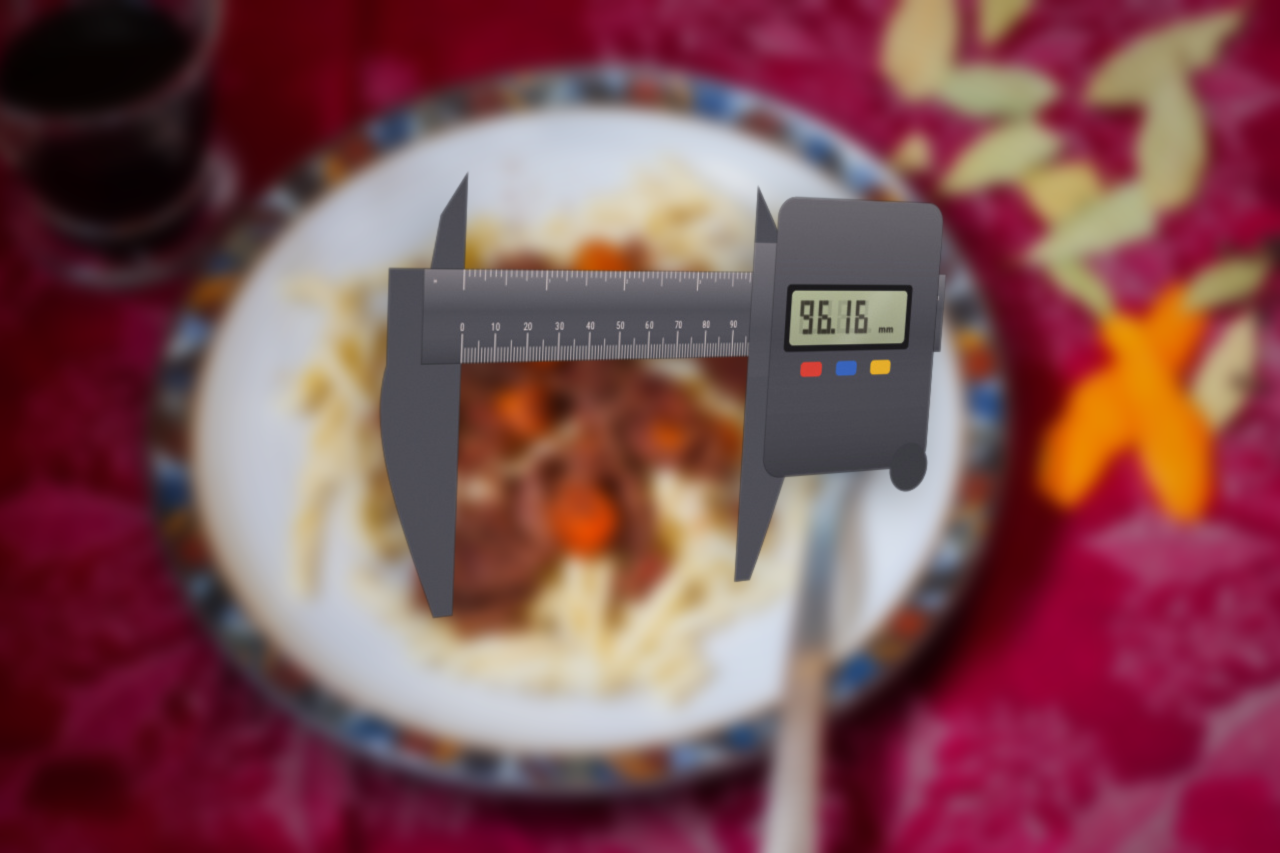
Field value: 96.16 mm
